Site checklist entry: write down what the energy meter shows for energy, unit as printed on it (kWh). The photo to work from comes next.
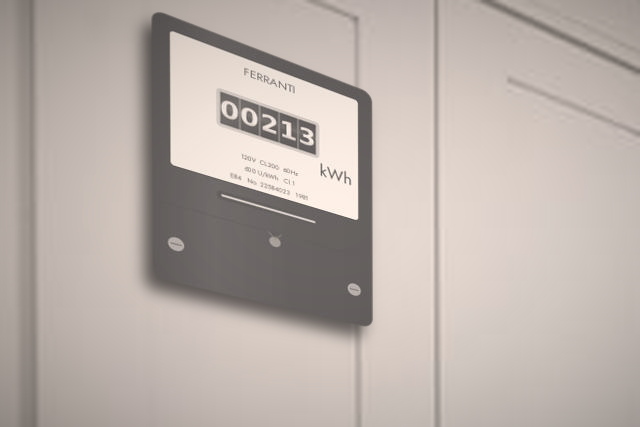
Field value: 213 kWh
